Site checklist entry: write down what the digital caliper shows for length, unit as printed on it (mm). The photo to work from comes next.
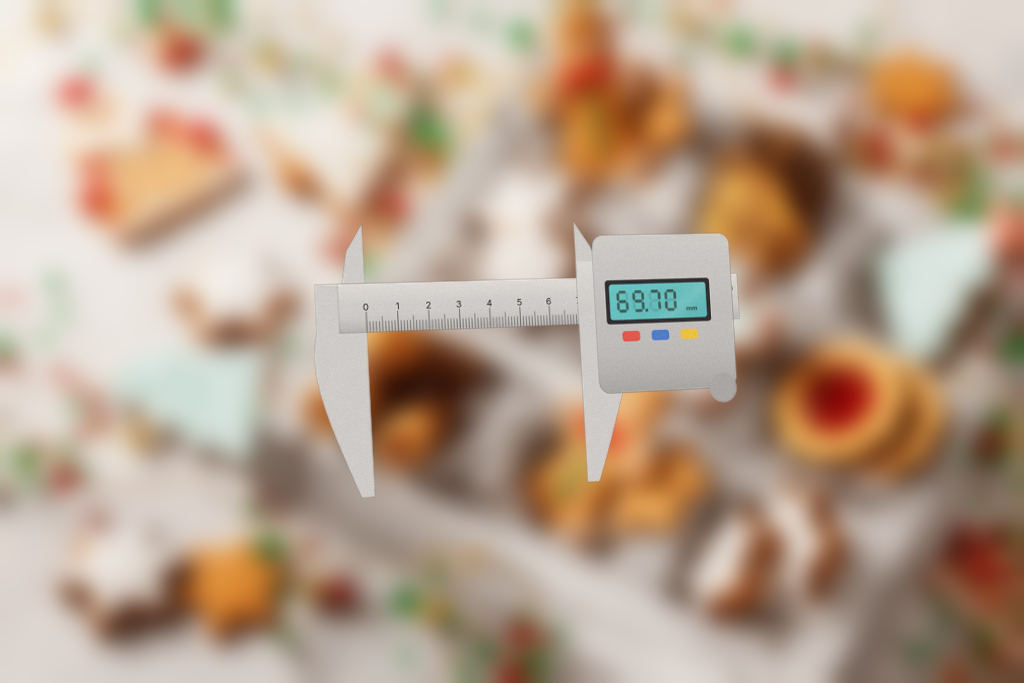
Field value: 69.70 mm
